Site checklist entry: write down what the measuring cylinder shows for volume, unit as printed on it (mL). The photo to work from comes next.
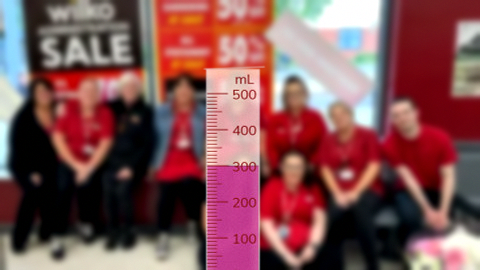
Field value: 300 mL
